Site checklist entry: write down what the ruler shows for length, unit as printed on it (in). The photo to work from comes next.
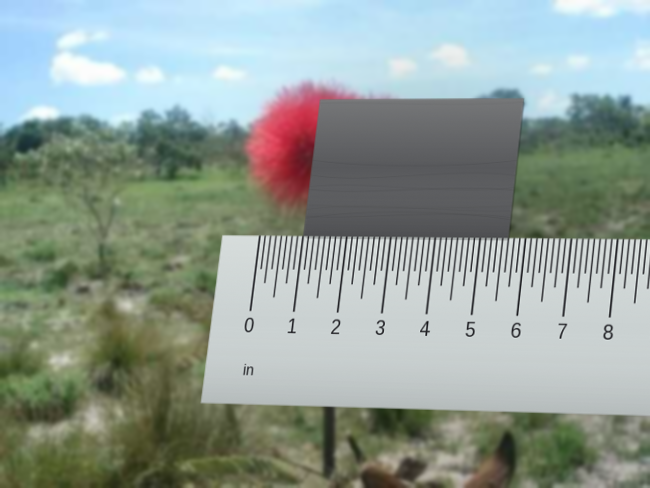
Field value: 4.625 in
